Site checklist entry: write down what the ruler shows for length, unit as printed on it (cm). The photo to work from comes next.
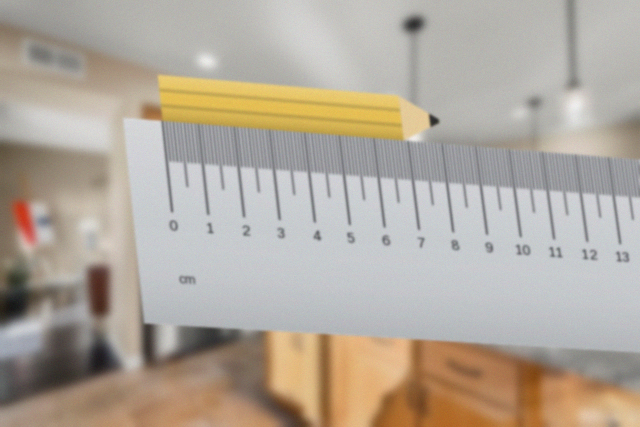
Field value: 8 cm
